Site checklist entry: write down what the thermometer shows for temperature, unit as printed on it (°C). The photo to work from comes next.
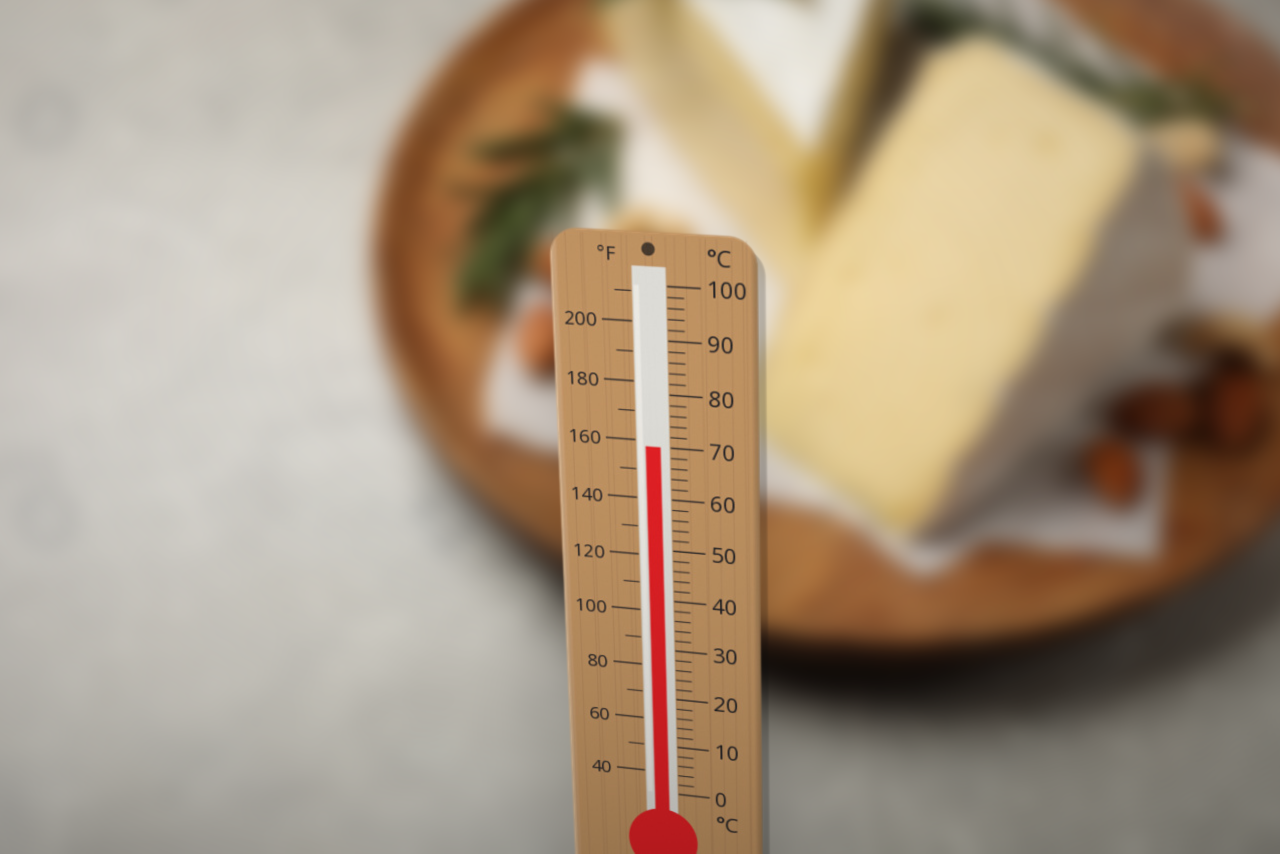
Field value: 70 °C
